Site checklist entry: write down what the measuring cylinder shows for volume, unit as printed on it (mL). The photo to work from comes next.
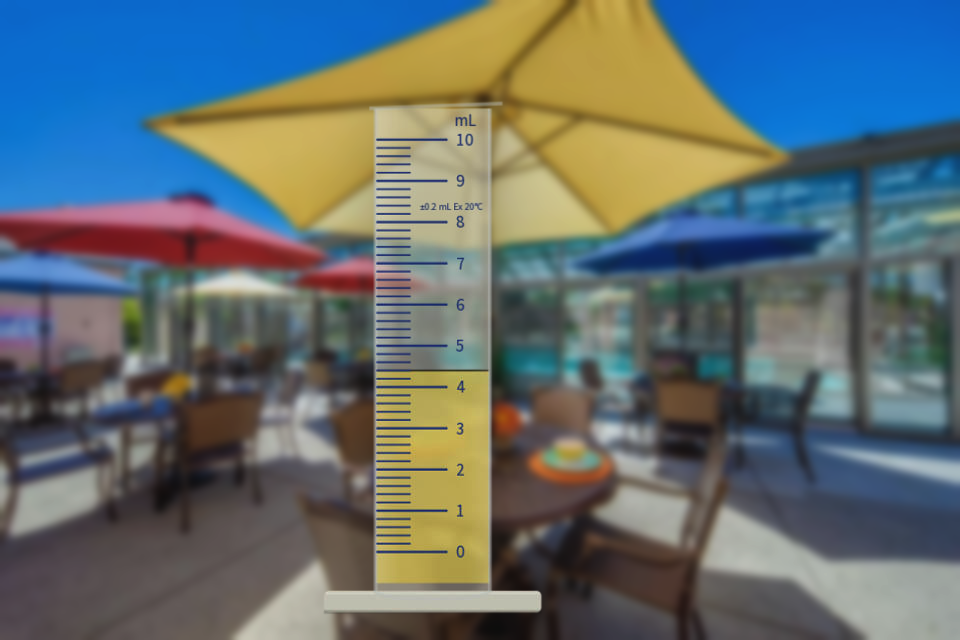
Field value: 4.4 mL
